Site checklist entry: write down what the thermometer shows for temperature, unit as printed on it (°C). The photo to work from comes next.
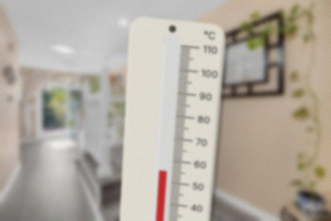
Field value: 55 °C
